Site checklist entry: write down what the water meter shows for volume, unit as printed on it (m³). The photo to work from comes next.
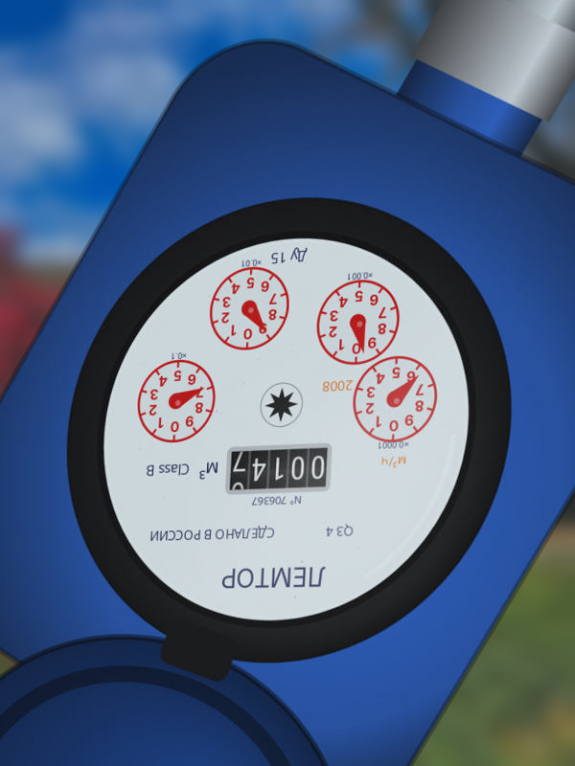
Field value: 146.6896 m³
